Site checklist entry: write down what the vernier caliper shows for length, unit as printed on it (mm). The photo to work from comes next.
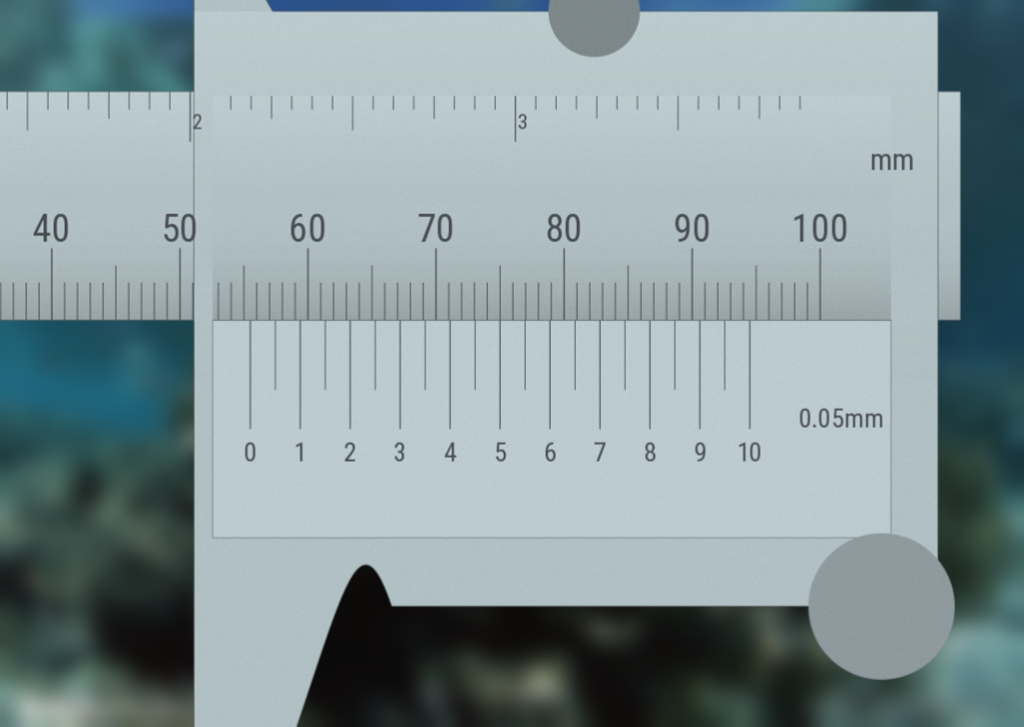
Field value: 55.5 mm
